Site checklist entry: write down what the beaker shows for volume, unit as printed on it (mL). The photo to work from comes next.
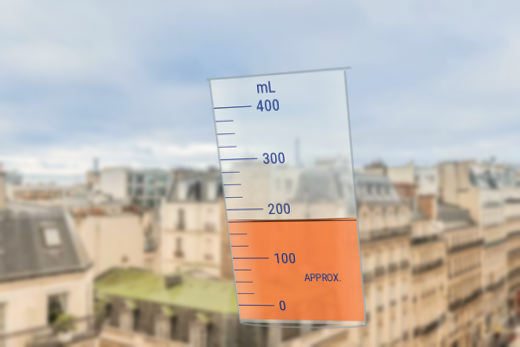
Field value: 175 mL
